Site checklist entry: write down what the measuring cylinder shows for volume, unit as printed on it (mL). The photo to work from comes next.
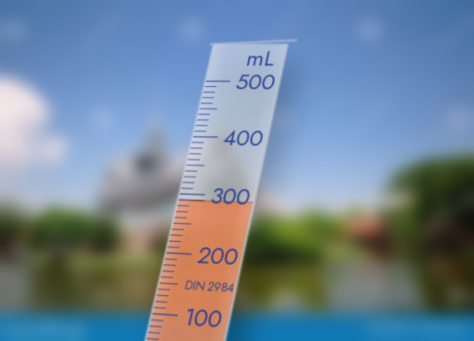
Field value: 290 mL
